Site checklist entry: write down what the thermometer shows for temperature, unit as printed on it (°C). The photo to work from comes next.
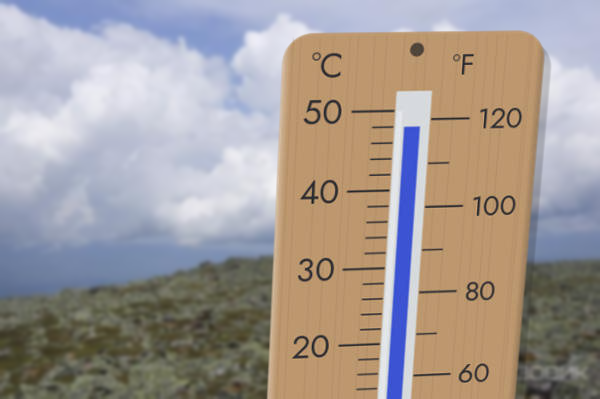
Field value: 48 °C
